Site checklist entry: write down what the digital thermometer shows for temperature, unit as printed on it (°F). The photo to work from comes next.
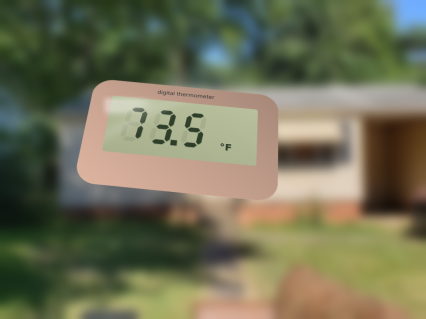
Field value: 73.5 °F
